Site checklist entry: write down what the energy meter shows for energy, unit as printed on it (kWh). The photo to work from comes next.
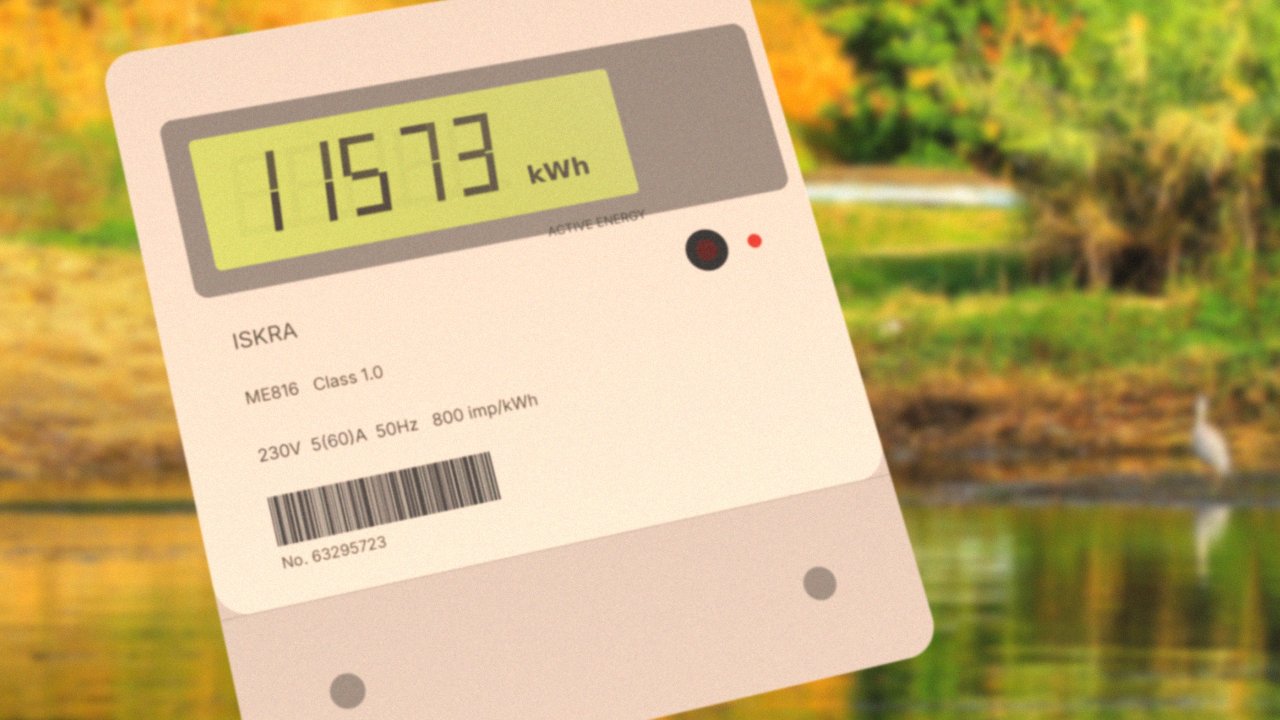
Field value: 11573 kWh
